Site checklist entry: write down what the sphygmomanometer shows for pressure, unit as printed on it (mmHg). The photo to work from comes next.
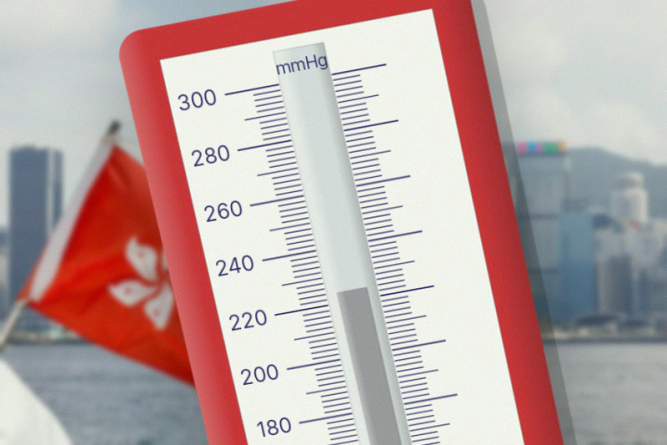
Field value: 224 mmHg
